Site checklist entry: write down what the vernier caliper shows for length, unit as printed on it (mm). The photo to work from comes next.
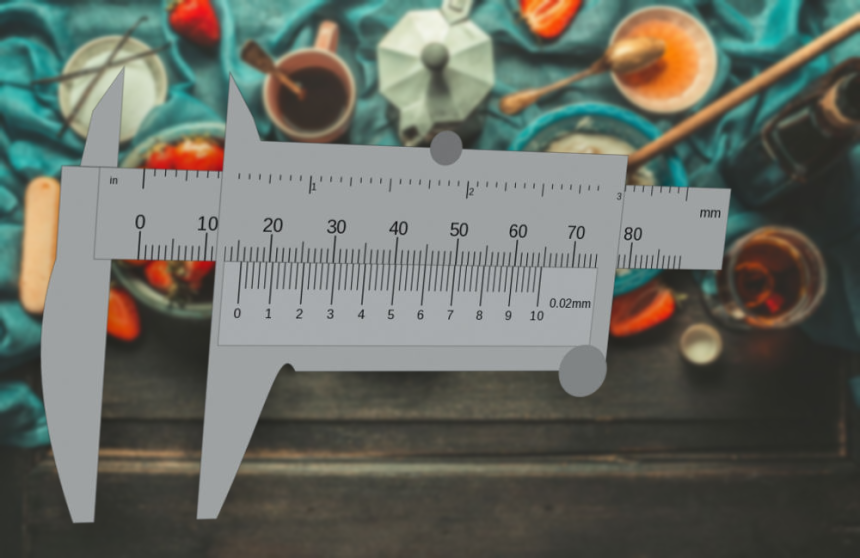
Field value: 15.6 mm
